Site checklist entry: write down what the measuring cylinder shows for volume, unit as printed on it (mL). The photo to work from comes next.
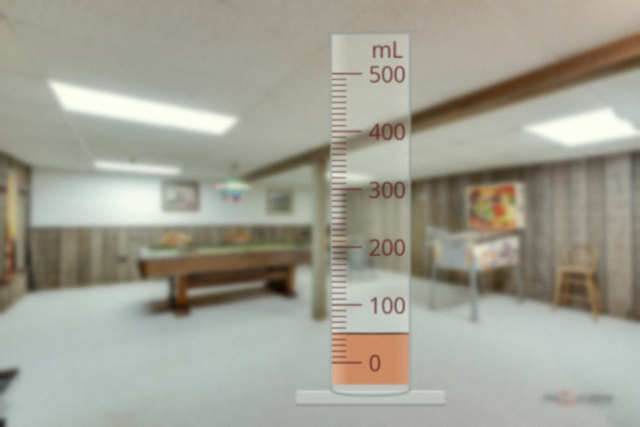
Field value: 50 mL
